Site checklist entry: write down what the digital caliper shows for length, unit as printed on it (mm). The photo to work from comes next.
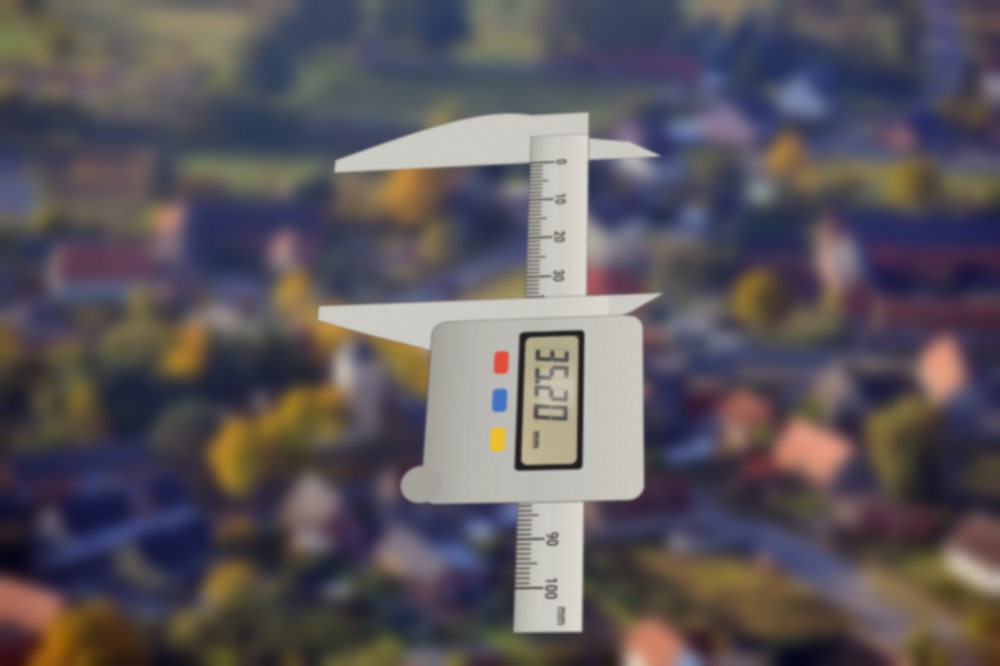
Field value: 35.20 mm
